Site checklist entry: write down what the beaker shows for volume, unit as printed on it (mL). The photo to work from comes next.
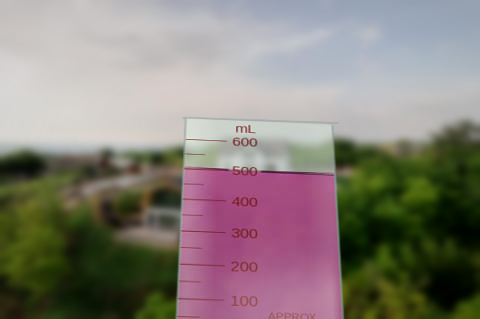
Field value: 500 mL
